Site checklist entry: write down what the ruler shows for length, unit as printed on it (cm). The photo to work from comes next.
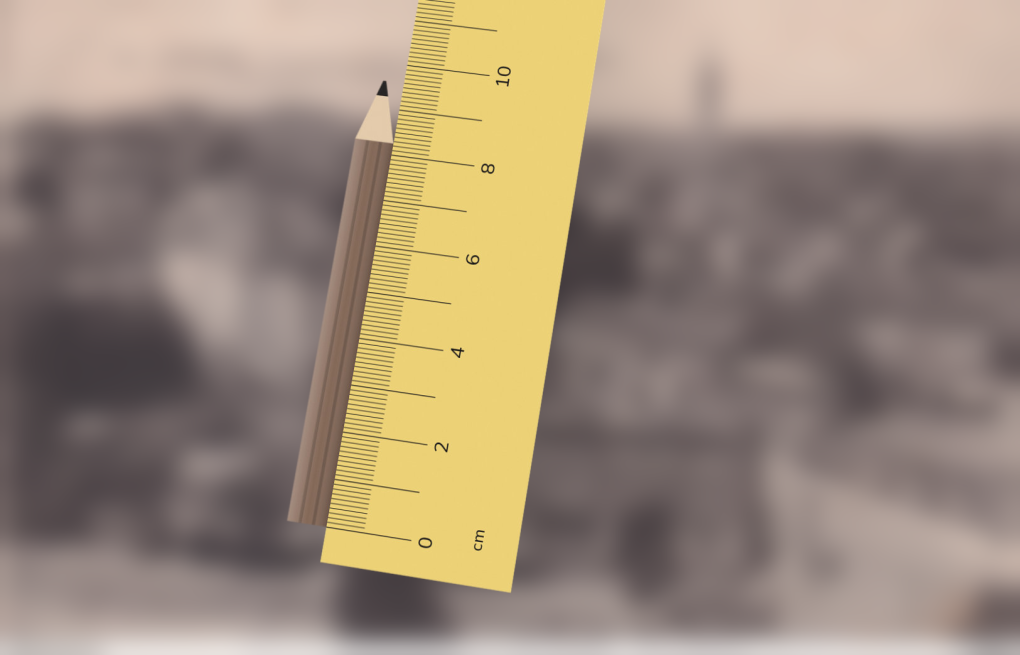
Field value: 9.6 cm
